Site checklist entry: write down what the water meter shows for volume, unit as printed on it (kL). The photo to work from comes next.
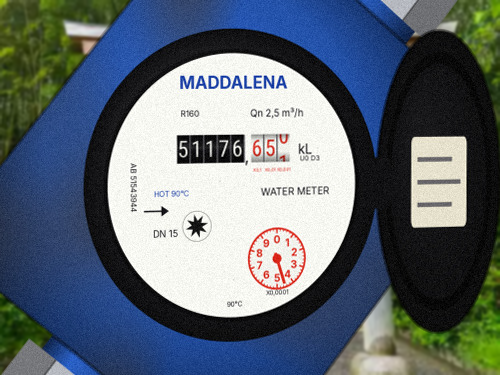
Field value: 51176.6504 kL
